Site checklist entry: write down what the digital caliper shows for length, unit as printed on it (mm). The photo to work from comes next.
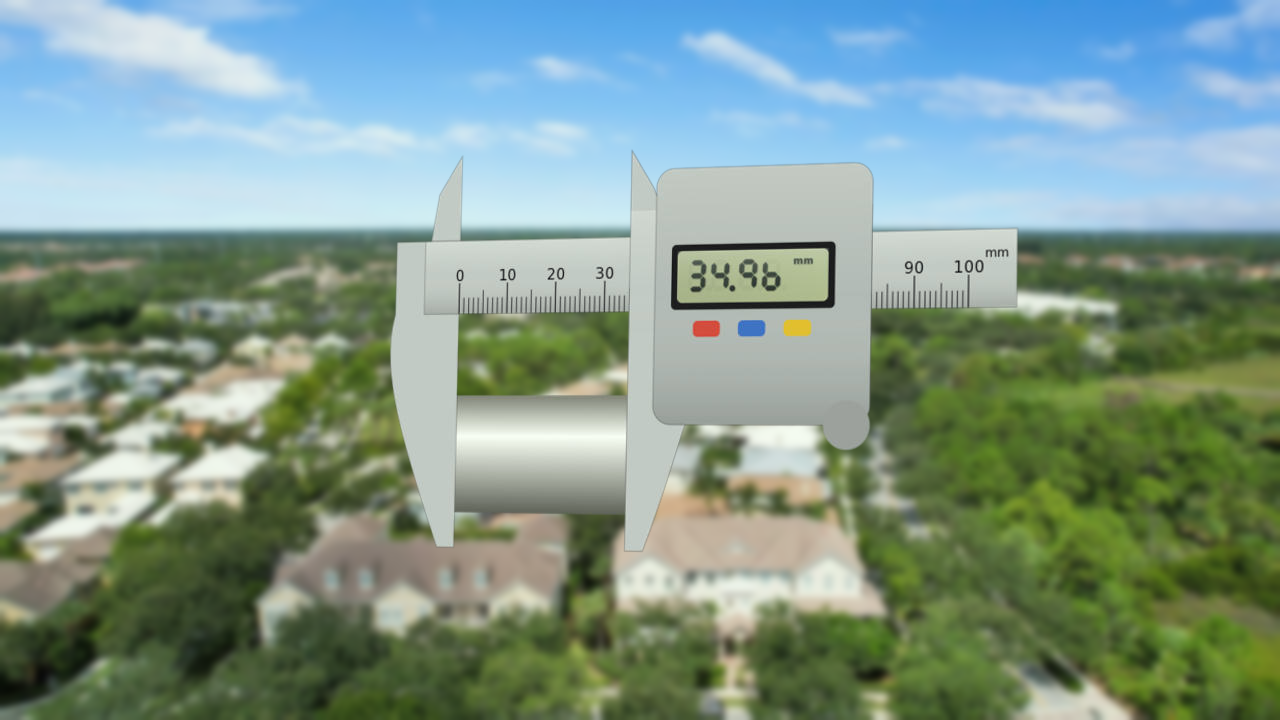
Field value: 34.96 mm
